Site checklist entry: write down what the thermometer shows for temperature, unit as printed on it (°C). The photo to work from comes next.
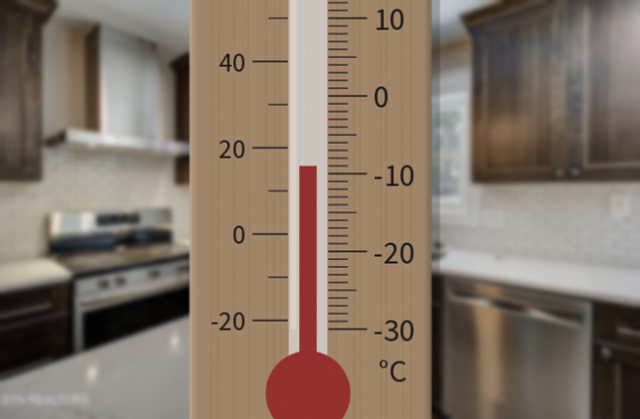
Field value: -9 °C
